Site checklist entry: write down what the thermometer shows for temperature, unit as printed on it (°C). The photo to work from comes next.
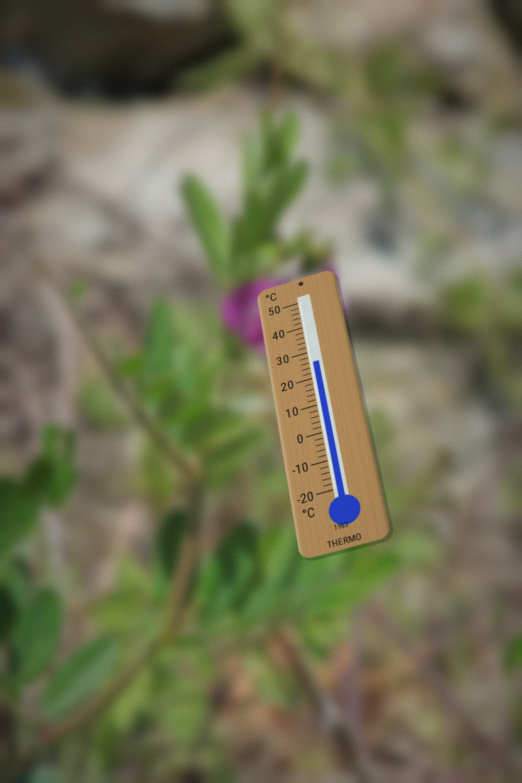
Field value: 26 °C
